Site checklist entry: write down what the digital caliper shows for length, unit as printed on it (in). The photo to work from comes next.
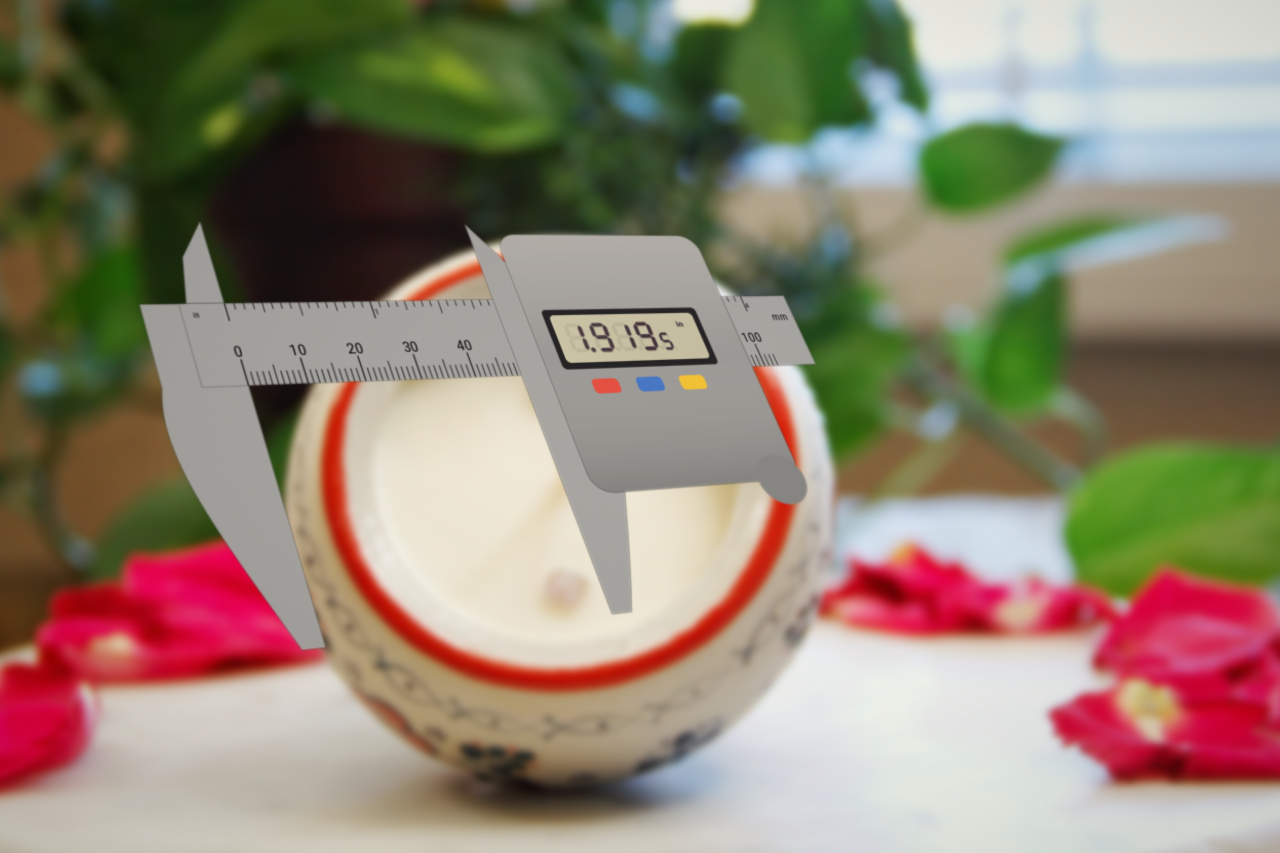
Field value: 1.9195 in
